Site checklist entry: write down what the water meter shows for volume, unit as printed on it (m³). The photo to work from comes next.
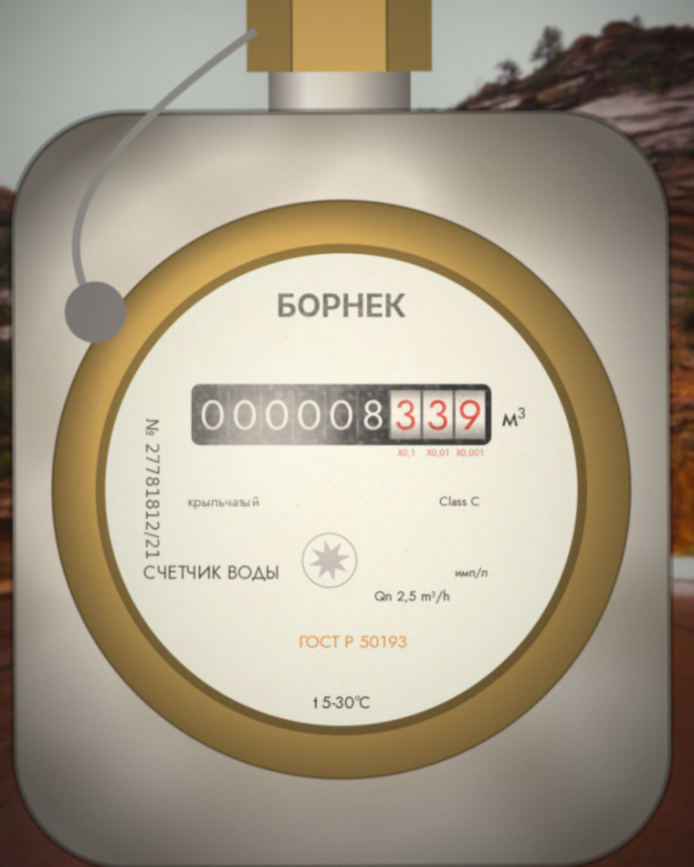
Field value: 8.339 m³
